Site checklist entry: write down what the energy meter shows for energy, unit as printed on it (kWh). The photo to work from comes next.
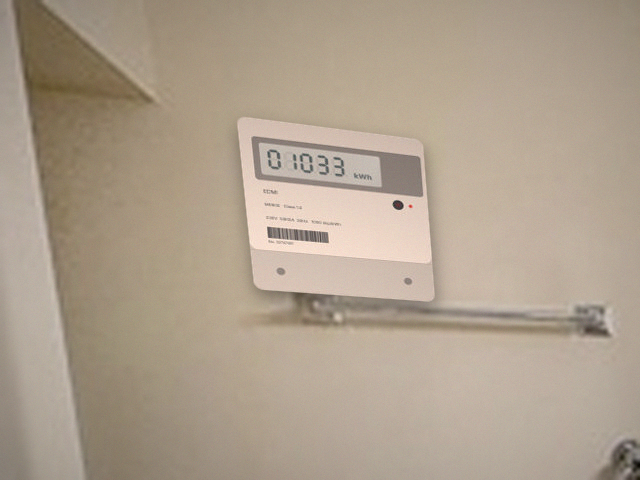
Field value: 1033 kWh
